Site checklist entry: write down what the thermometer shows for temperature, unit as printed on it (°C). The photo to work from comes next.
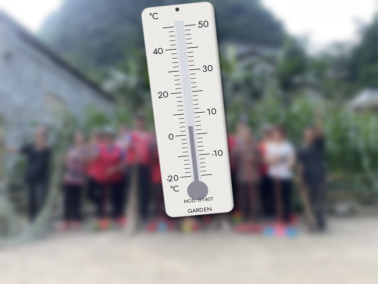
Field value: 4 °C
